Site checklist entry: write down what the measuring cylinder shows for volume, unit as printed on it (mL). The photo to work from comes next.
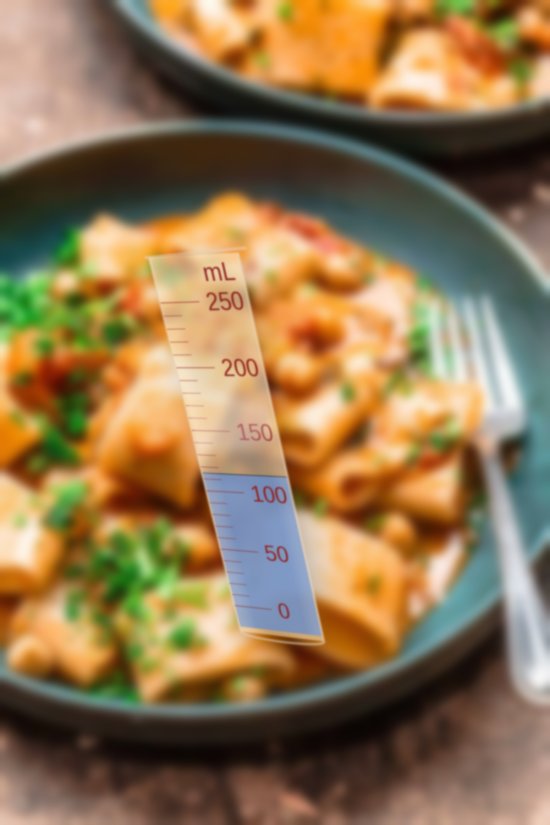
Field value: 115 mL
